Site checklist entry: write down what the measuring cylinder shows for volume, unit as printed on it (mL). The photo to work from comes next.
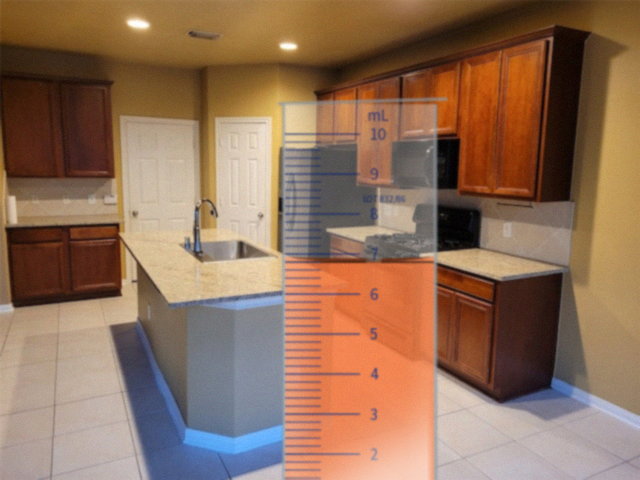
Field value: 6.8 mL
